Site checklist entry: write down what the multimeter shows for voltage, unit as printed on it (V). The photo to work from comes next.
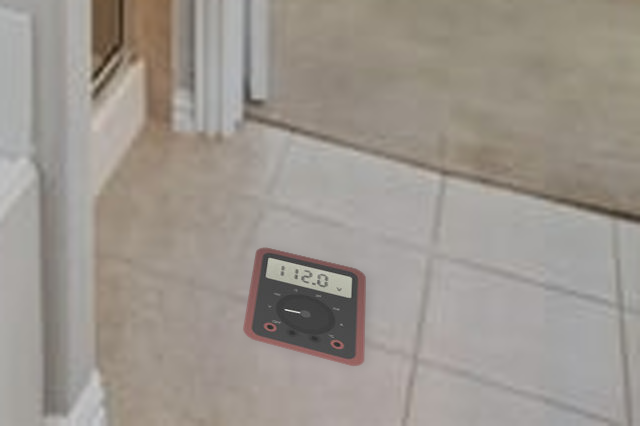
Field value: 112.0 V
